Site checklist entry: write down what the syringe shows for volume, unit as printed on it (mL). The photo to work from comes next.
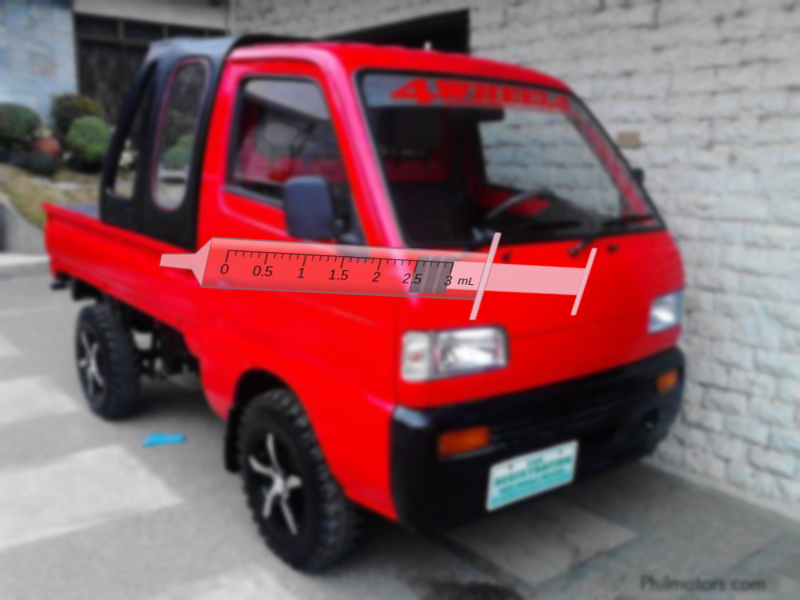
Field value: 2.5 mL
